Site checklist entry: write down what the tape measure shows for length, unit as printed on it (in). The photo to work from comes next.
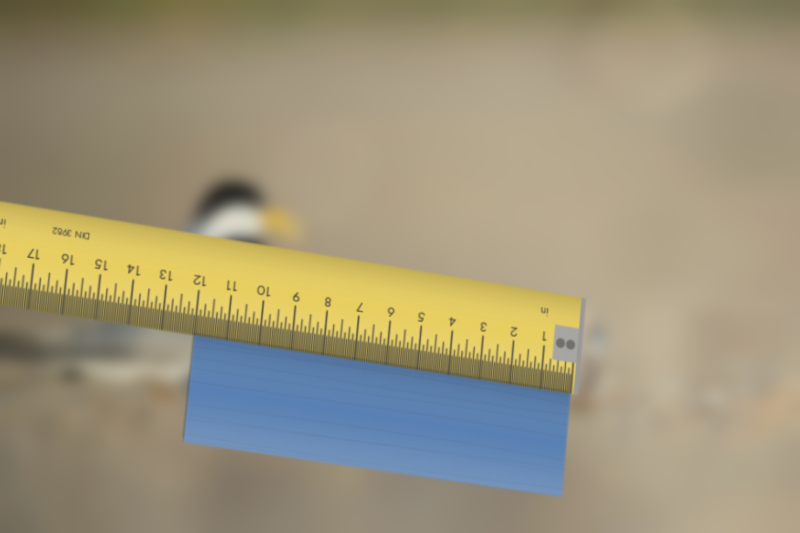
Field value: 12 in
